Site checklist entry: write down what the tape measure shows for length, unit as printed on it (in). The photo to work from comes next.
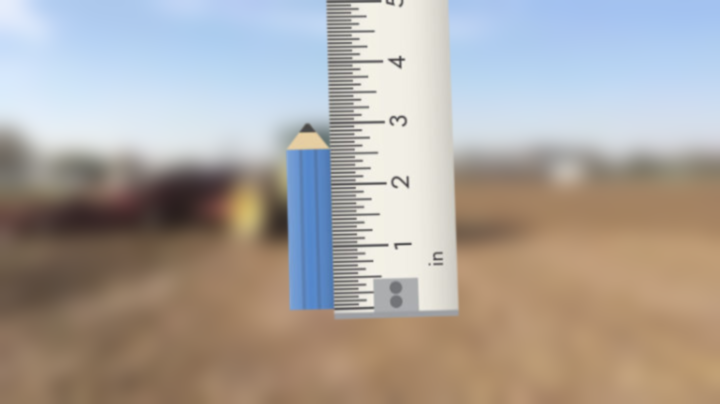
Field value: 3 in
